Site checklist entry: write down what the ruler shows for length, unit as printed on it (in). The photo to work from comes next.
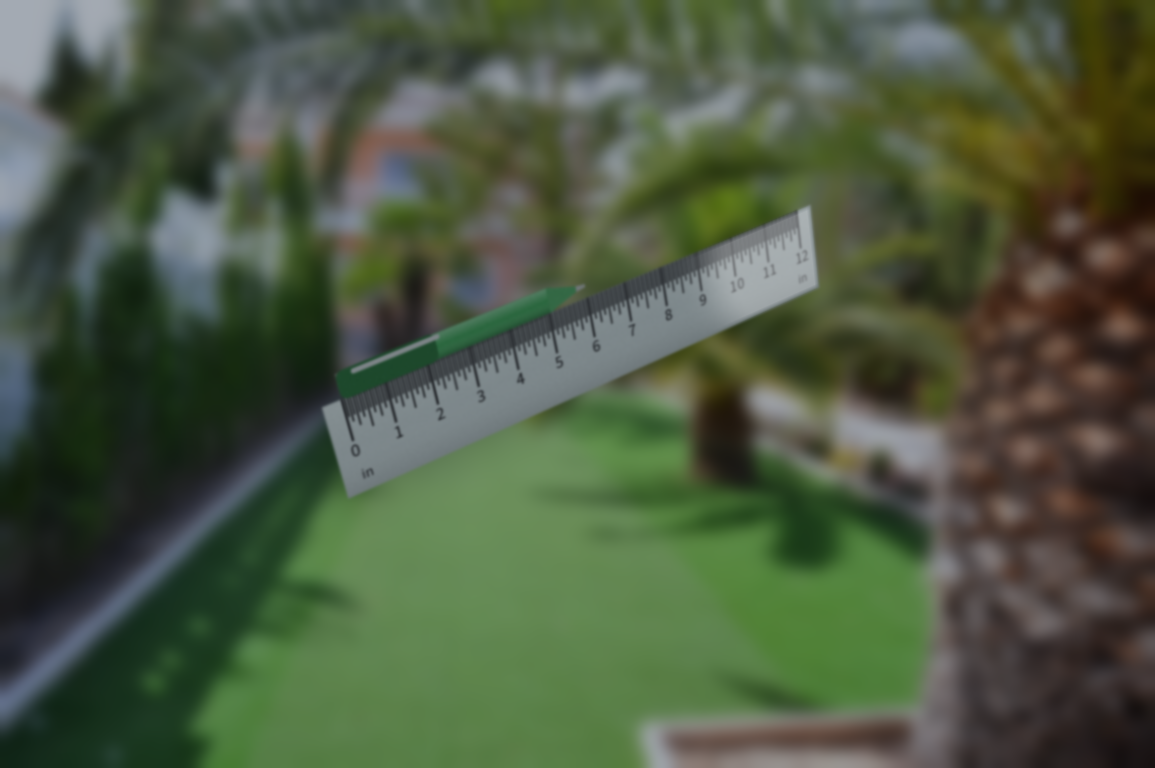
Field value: 6 in
